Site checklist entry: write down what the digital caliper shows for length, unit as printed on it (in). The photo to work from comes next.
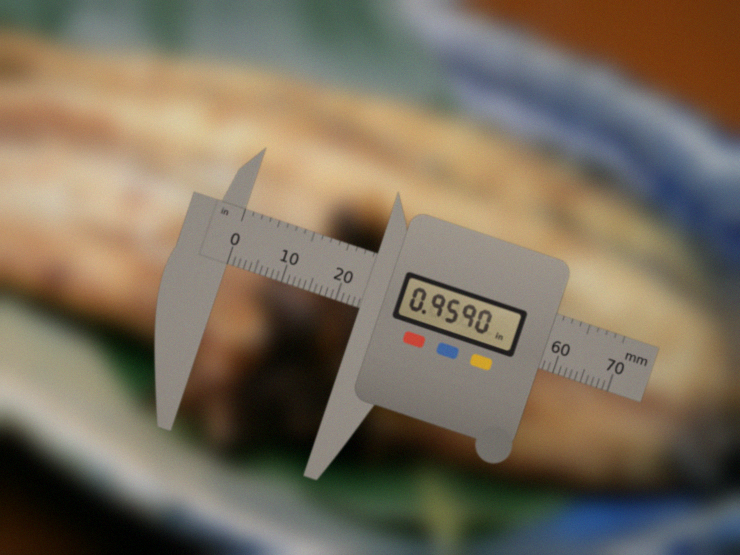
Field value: 0.9590 in
